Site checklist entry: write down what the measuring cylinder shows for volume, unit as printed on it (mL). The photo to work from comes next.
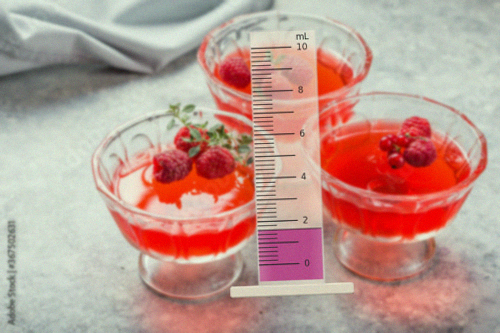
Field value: 1.6 mL
